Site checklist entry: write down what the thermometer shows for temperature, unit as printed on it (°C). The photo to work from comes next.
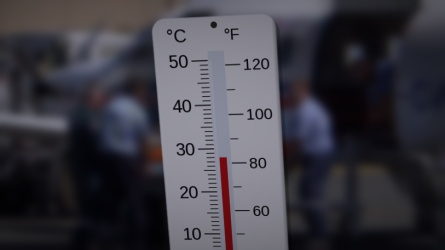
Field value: 28 °C
